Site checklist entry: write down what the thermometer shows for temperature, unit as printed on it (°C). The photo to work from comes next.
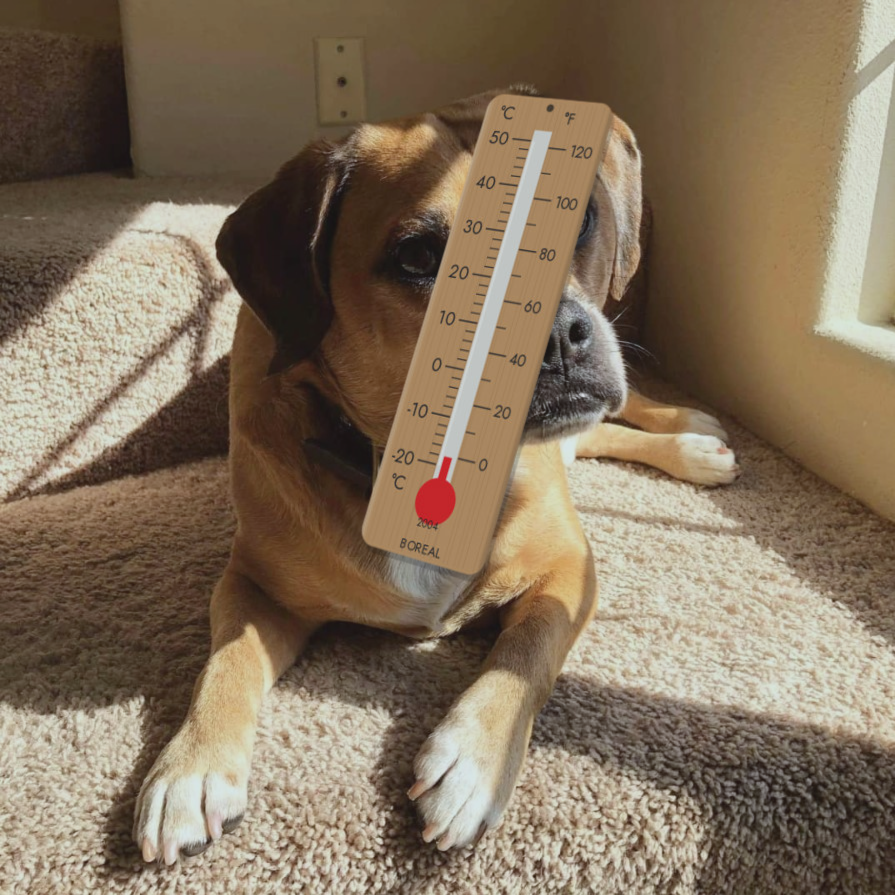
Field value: -18 °C
